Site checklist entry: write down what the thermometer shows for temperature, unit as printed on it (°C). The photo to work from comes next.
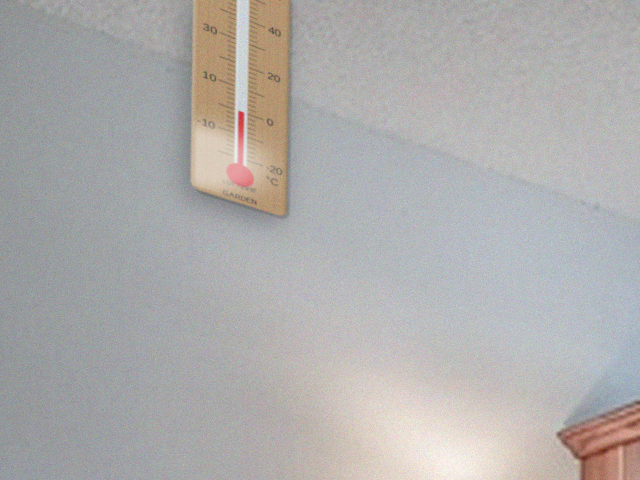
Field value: 0 °C
